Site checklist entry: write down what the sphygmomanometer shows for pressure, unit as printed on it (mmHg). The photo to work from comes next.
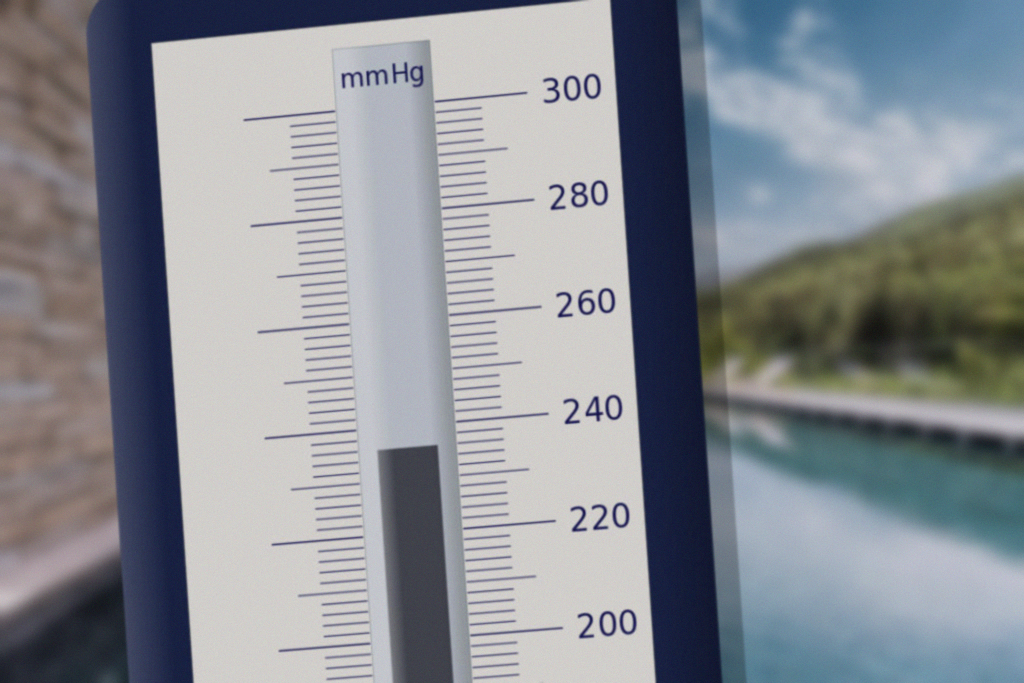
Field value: 236 mmHg
